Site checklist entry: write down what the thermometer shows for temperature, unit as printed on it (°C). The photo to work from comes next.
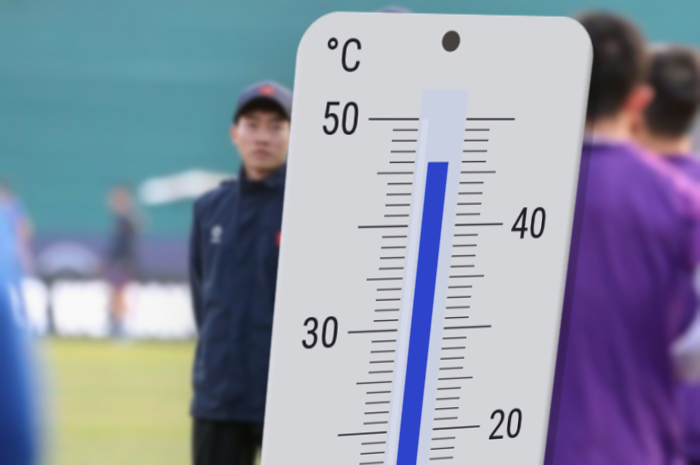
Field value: 46 °C
